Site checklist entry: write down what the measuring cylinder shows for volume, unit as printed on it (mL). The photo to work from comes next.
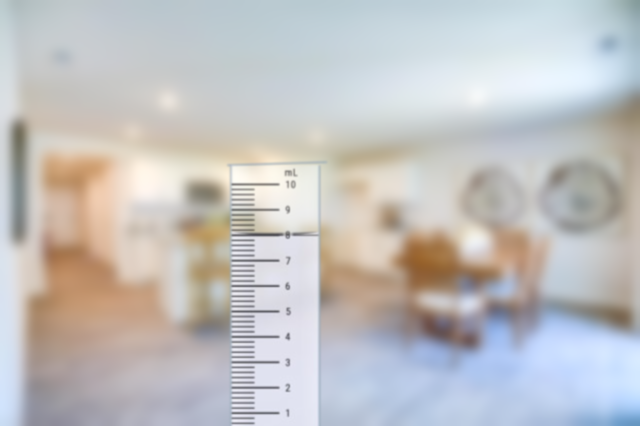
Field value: 8 mL
